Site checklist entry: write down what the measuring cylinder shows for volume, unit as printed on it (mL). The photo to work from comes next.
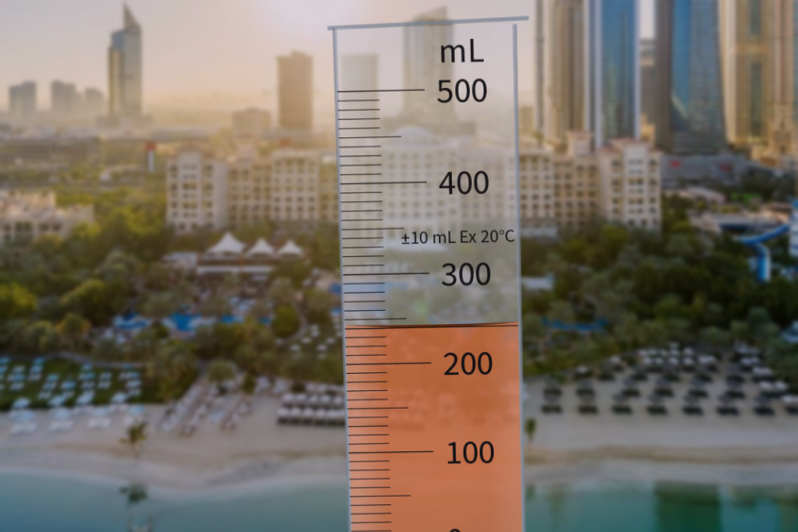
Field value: 240 mL
